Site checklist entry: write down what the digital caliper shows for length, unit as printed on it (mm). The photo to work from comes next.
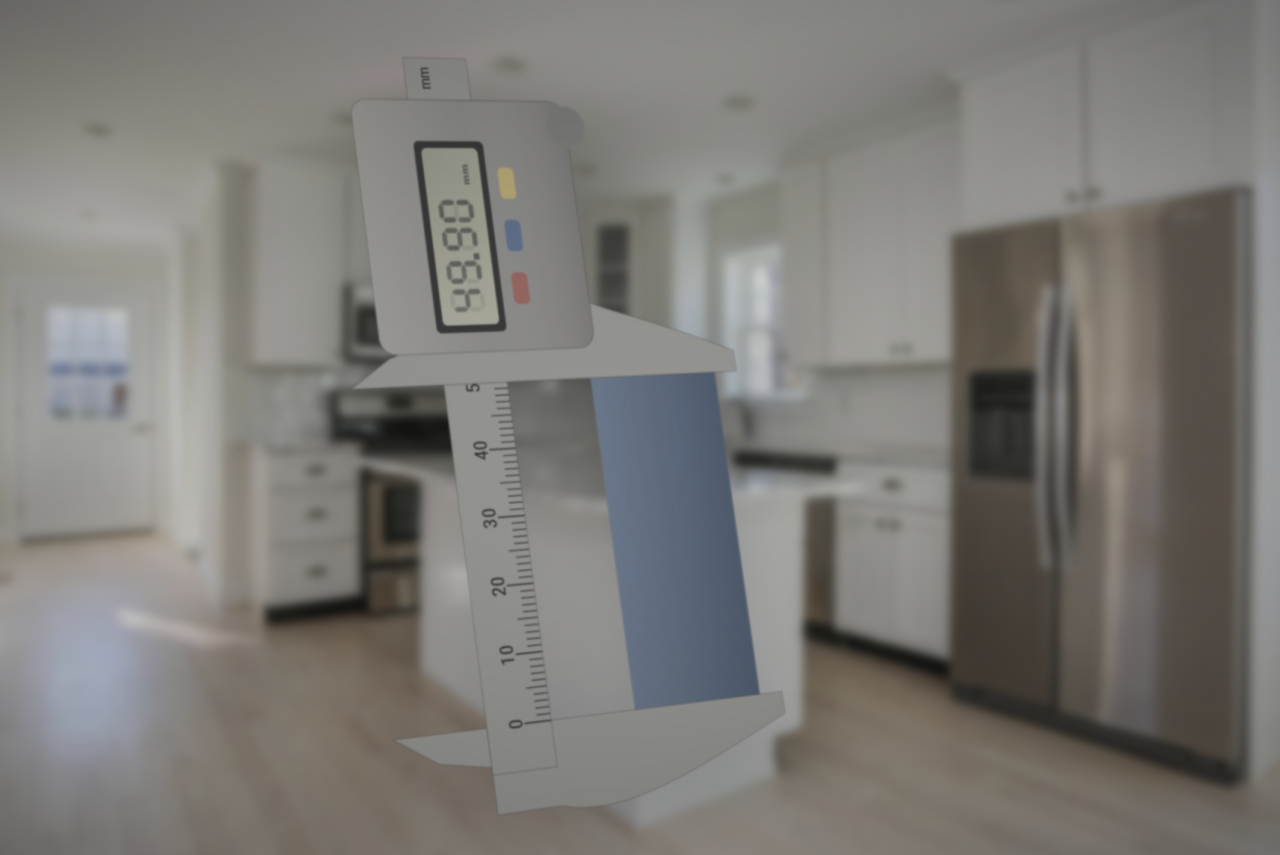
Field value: 49.90 mm
